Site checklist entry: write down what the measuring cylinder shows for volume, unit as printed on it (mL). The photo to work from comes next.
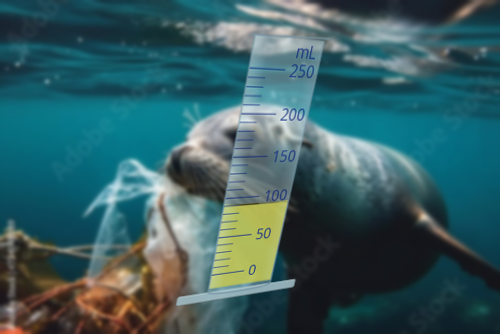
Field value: 90 mL
